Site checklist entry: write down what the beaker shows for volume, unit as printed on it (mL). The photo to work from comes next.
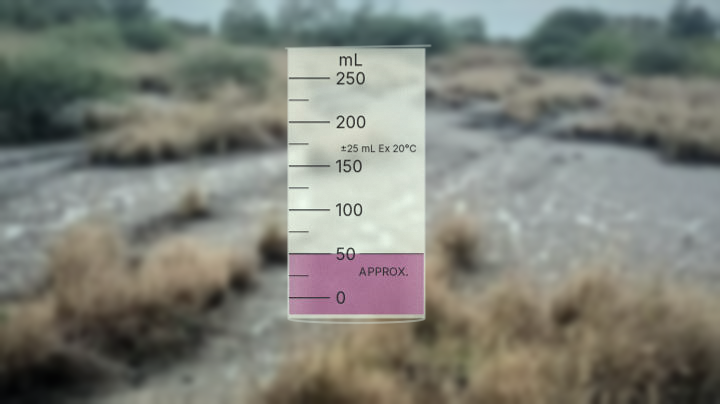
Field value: 50 mL
